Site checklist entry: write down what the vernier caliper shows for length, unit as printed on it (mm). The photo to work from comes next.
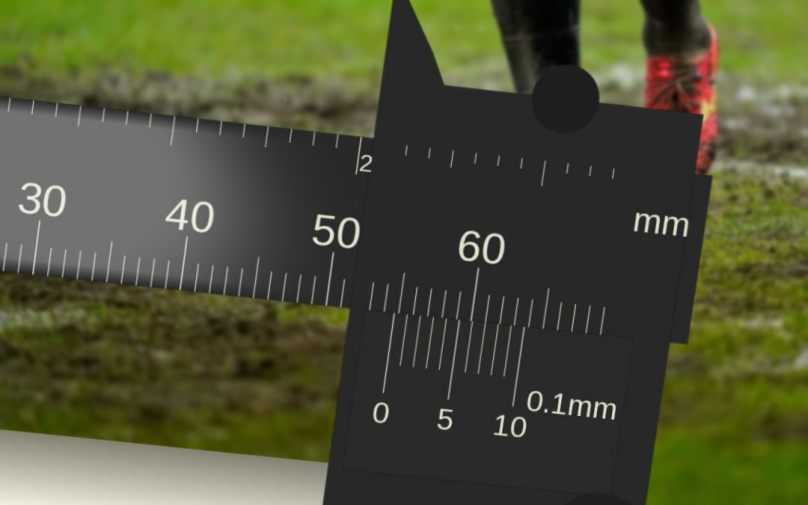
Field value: 54.7 mm
